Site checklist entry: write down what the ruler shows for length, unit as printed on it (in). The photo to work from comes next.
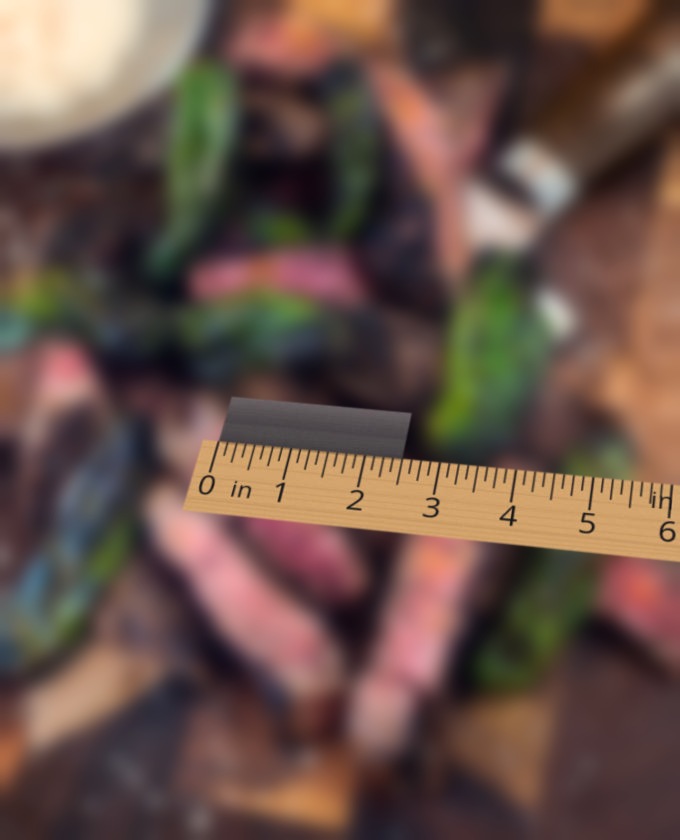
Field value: 2.5 in
